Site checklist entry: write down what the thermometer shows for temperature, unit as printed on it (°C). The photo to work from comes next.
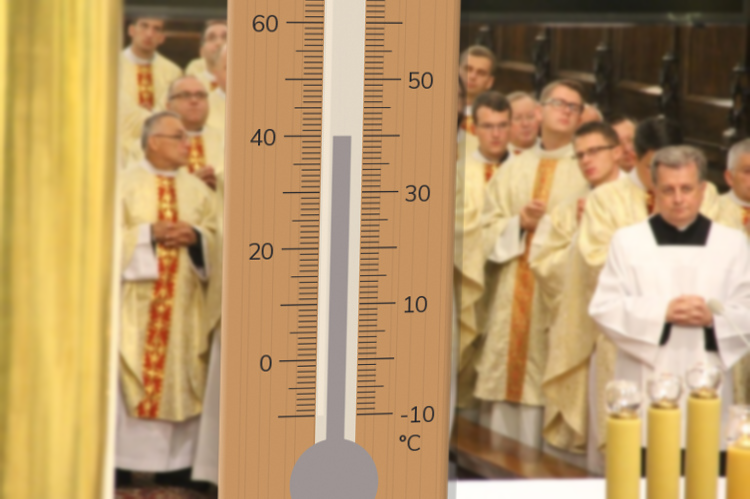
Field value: 40 °C
